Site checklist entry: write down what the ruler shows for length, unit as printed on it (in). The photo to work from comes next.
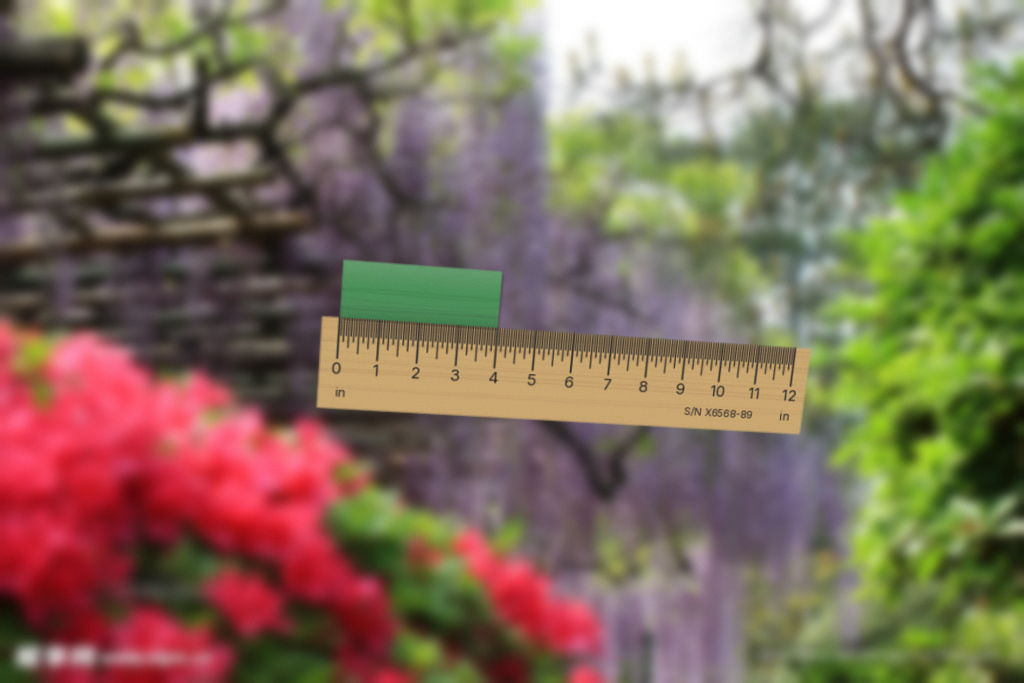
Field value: 4 in
